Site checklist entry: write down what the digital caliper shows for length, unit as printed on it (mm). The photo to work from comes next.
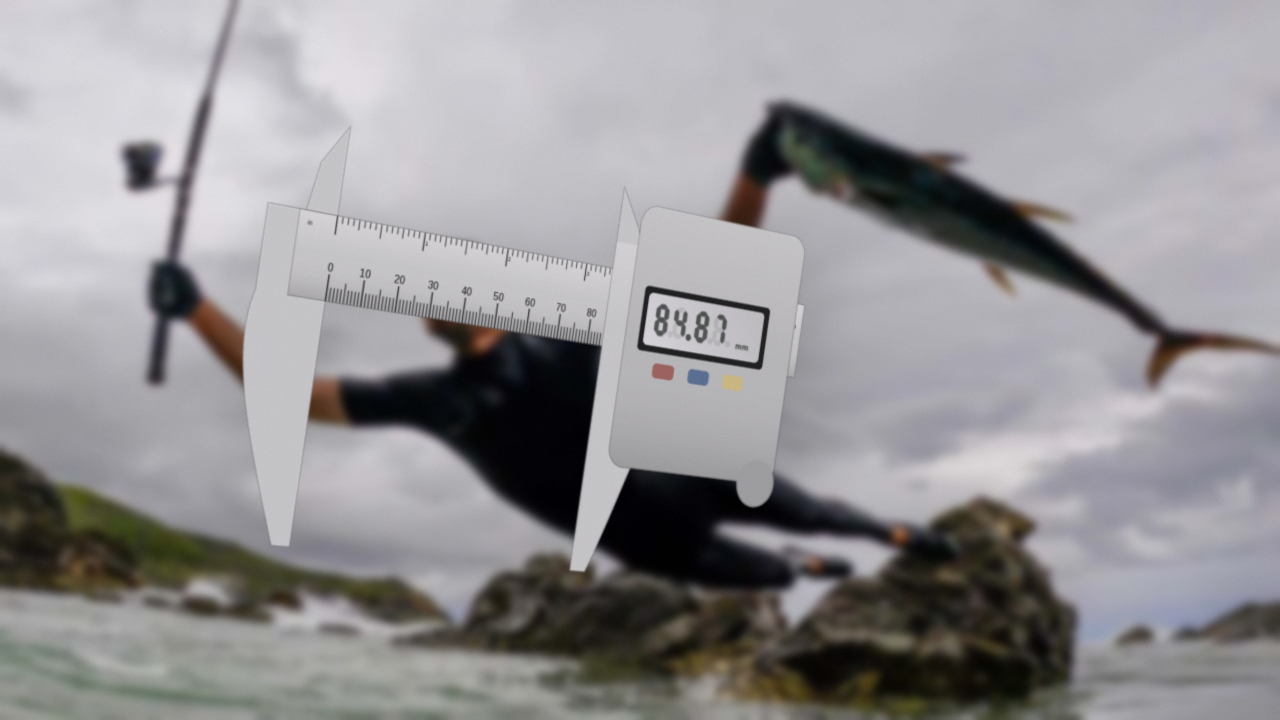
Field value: 84.87 mm
